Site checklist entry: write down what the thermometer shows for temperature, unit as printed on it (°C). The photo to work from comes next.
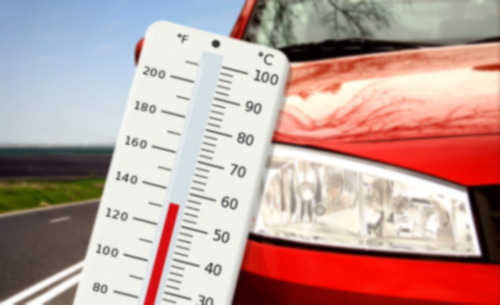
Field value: 56 °C
